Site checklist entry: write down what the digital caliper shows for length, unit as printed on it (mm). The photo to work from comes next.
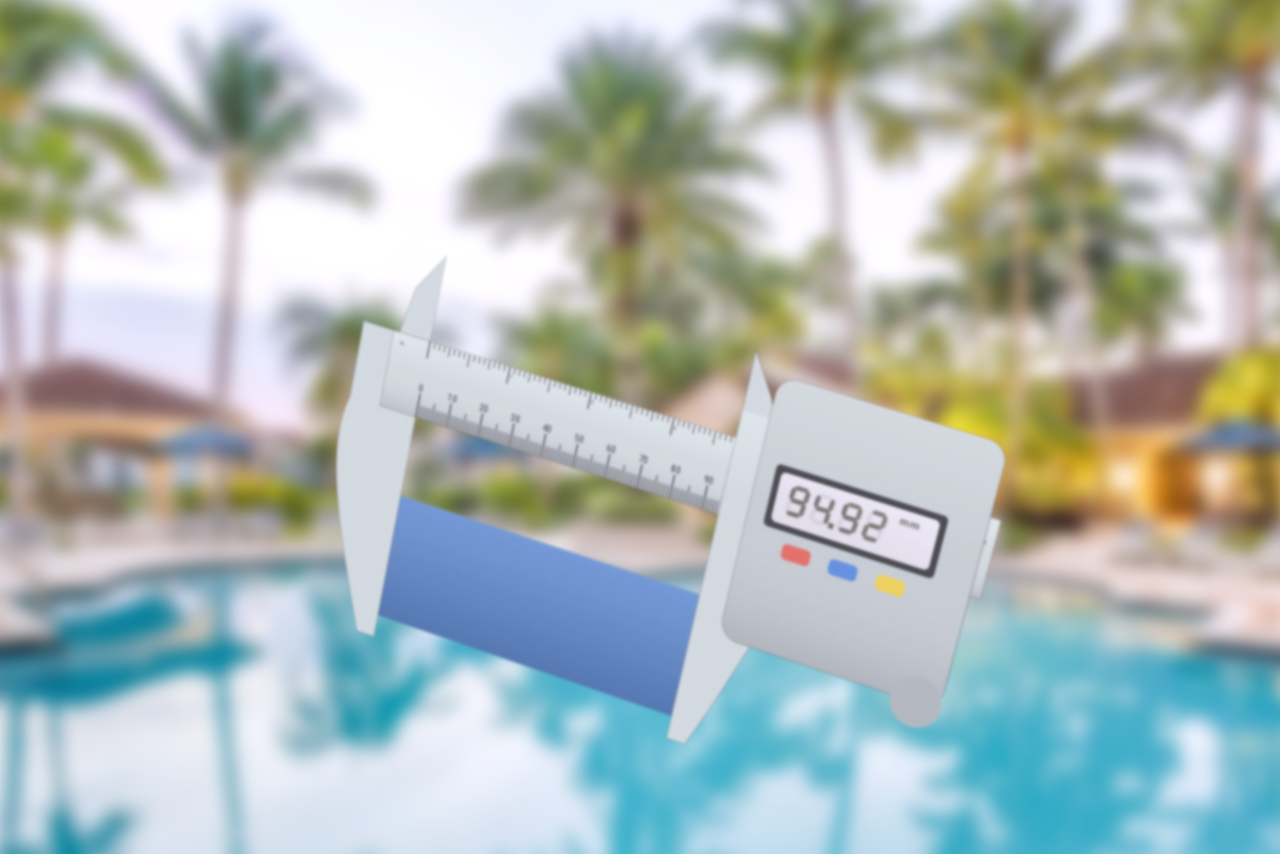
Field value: 94.92 mm
